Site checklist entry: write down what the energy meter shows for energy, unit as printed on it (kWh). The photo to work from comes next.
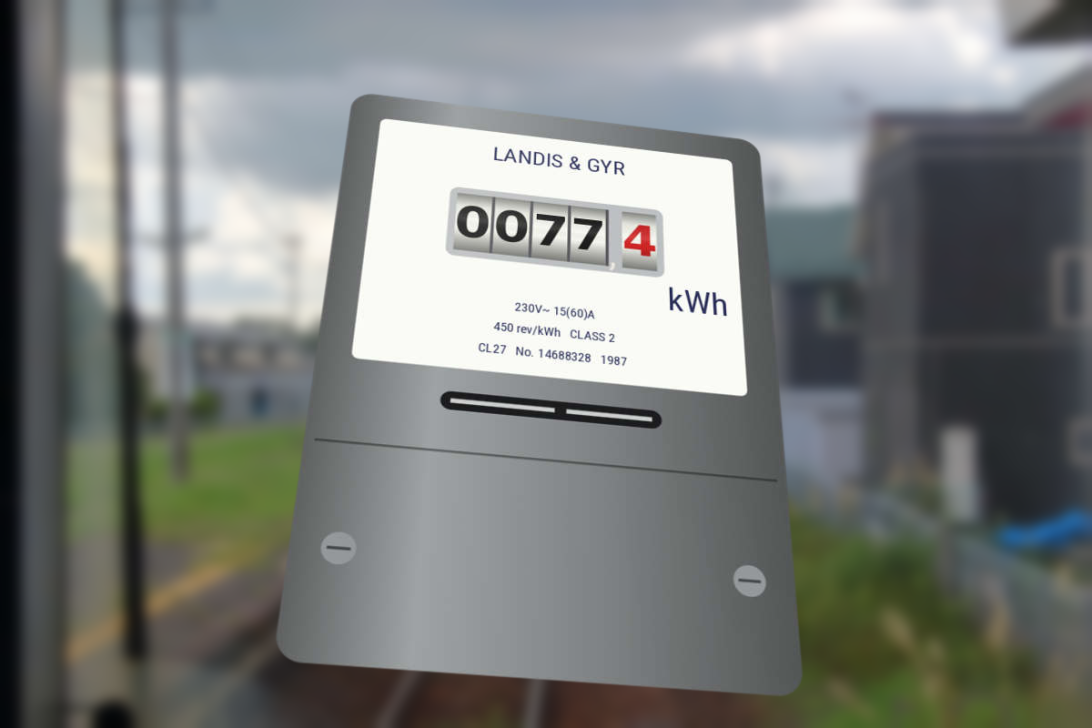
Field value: 77.4 kWh
